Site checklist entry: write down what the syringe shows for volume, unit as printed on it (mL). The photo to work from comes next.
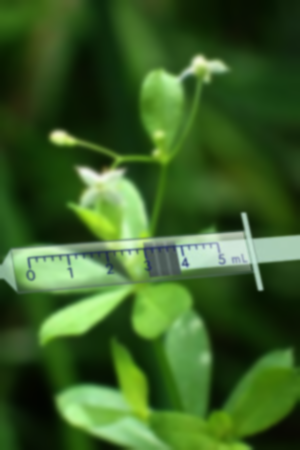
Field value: 3 mL
